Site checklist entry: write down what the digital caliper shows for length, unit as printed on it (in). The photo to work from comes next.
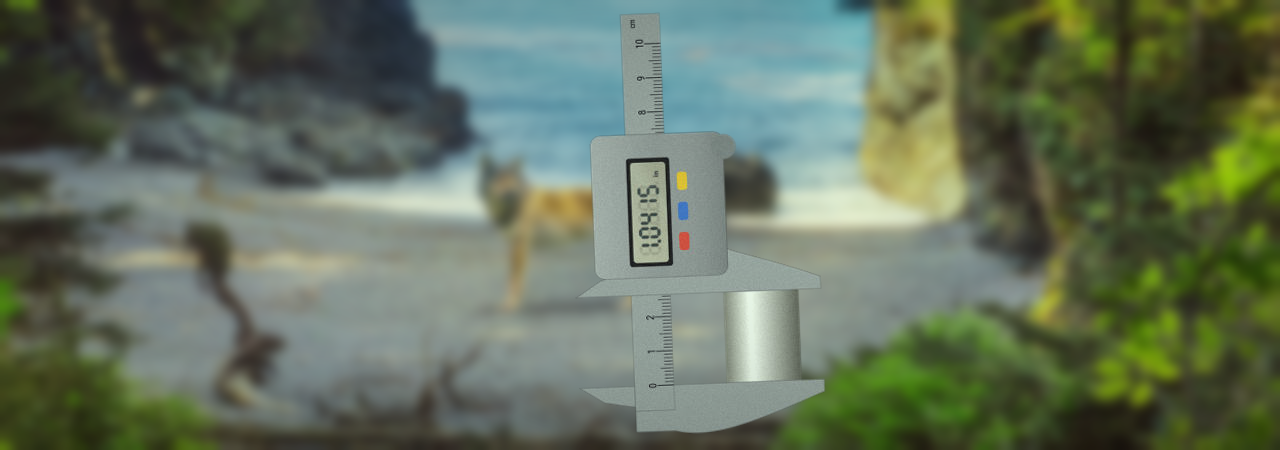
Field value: 1.0415 in
